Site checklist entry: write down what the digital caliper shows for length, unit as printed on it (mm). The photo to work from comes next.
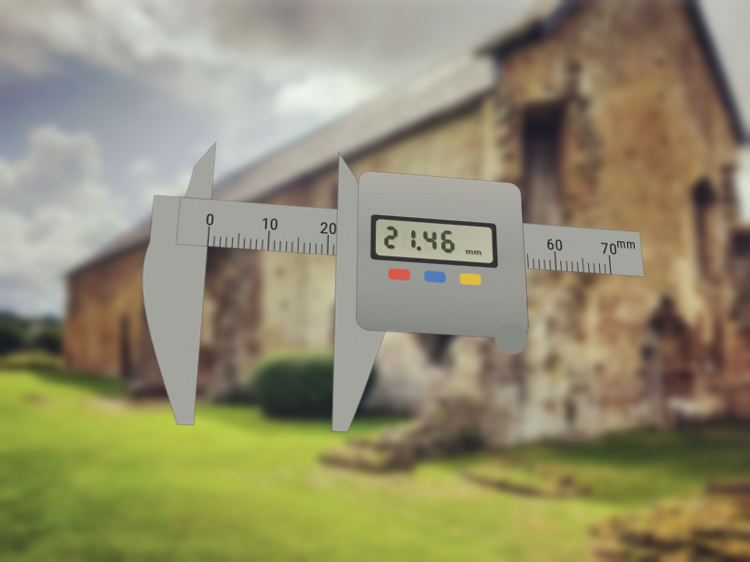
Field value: 21.46 mm
